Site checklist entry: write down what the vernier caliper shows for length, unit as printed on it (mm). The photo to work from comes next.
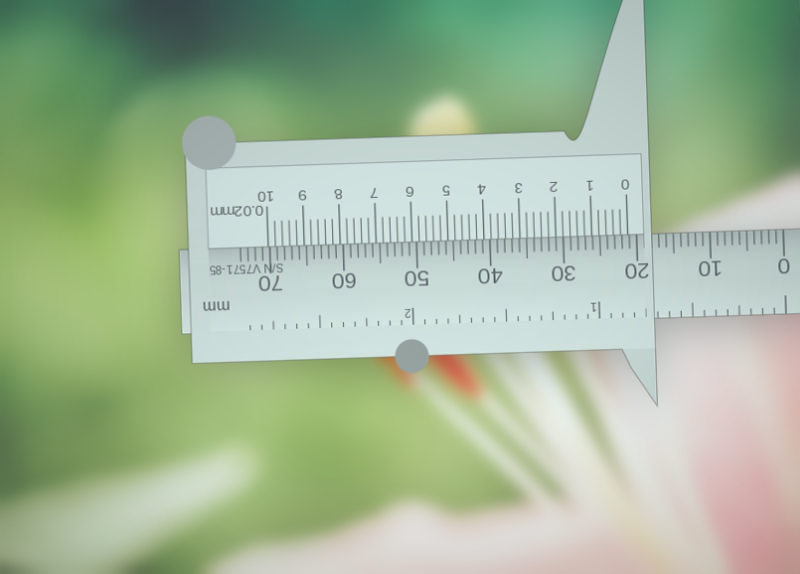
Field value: 21.2 mm
